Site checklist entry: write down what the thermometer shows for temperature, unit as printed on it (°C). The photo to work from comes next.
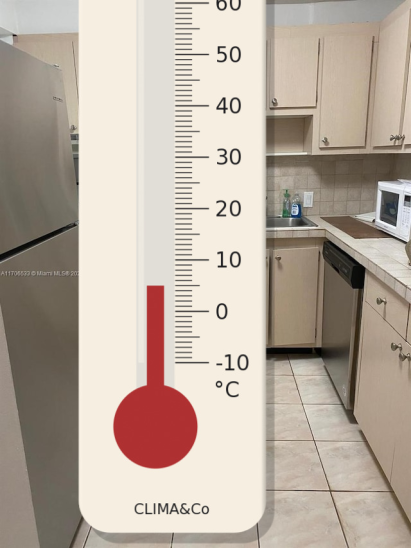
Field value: 5 °C
